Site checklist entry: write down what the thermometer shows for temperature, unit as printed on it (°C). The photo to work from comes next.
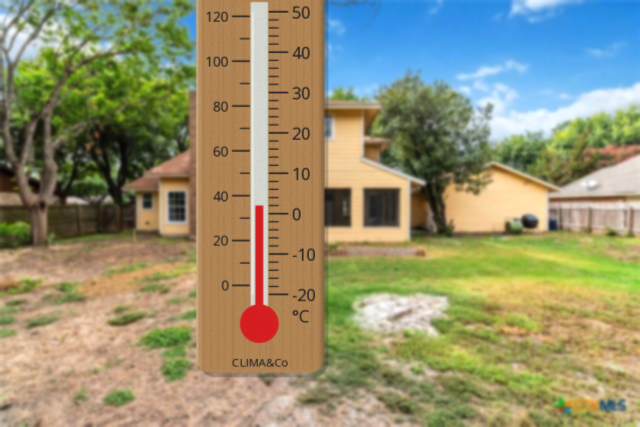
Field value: 2 °C
